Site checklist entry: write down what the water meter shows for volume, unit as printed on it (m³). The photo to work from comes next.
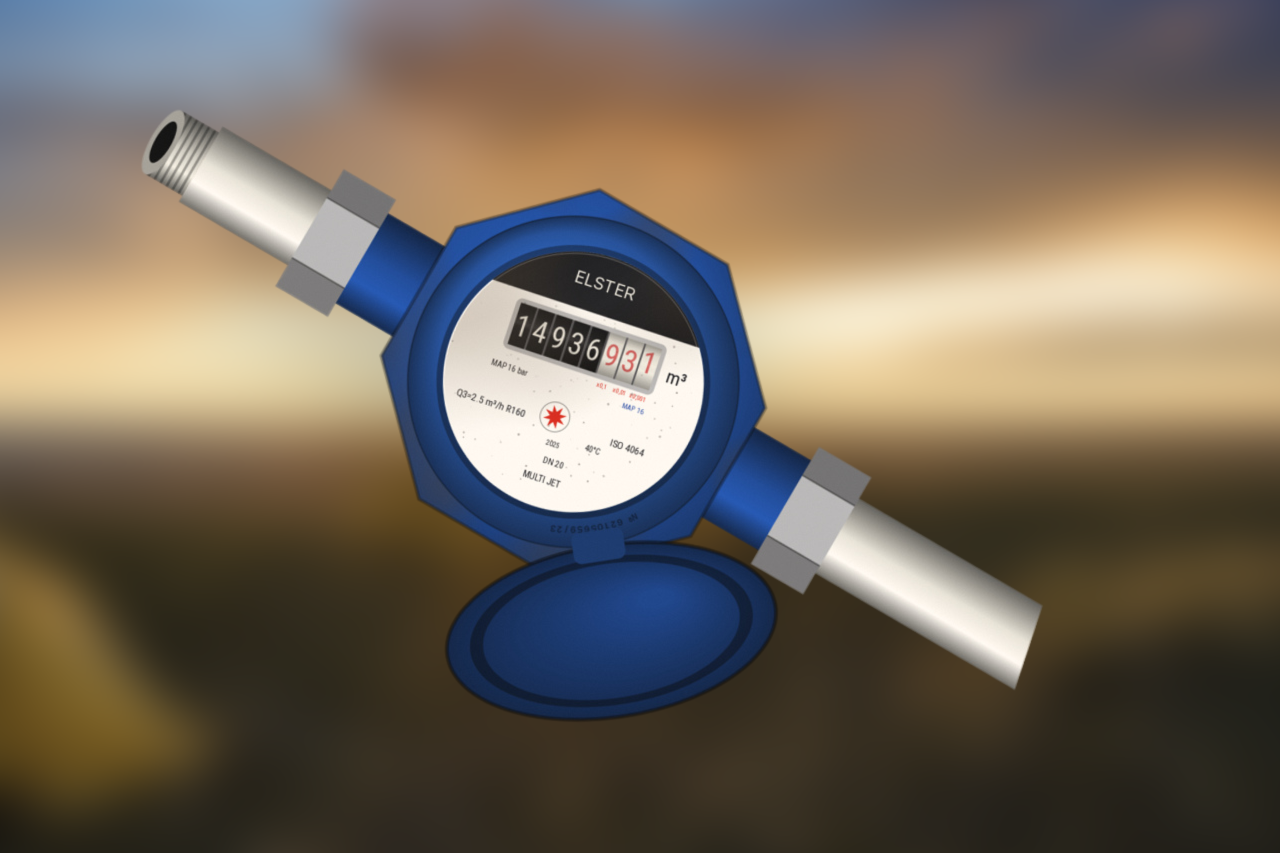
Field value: 14936.931 m³
